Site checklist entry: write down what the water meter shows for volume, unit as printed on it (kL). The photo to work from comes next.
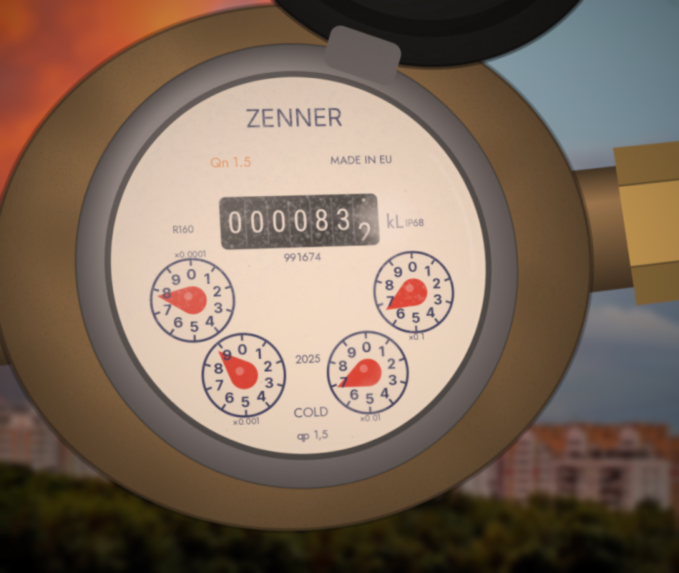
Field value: 831.6687 kL
